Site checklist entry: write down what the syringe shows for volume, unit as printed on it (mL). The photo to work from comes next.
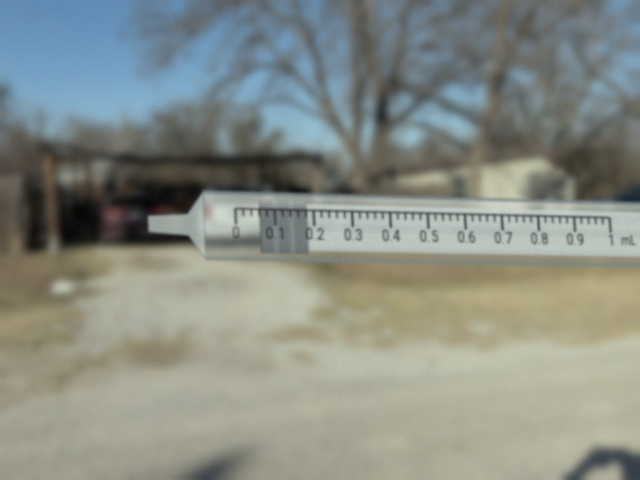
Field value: 0.06 mL
